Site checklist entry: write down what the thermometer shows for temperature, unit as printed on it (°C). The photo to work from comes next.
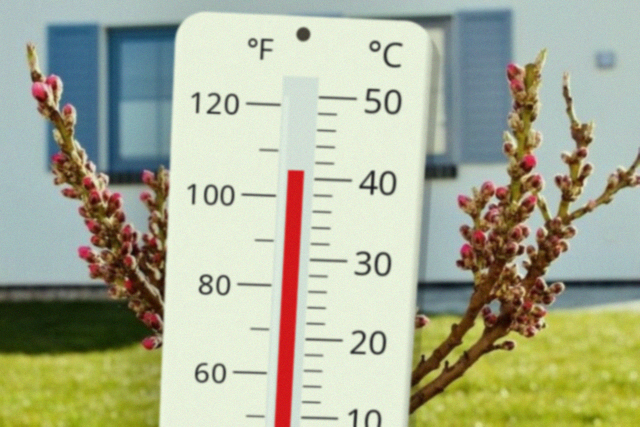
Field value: 41 °C
